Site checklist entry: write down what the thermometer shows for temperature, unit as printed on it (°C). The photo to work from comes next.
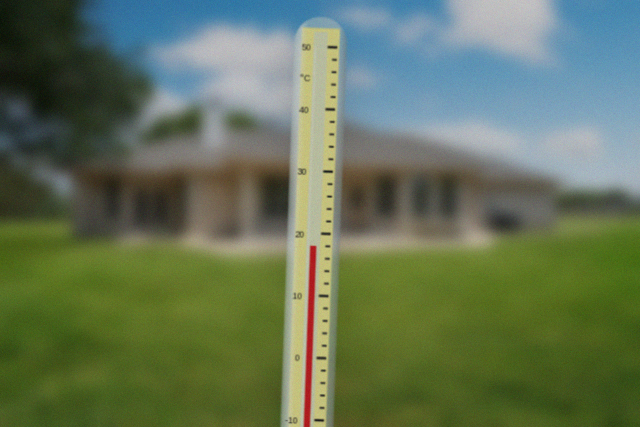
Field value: 18 °C
